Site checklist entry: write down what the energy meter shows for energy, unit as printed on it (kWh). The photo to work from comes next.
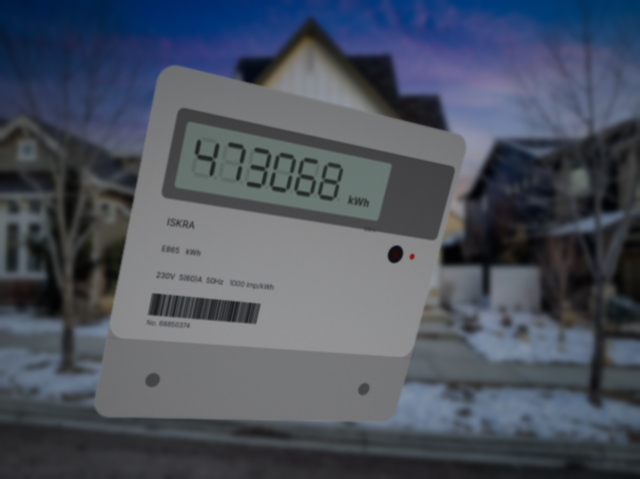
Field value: 473068 kWh
